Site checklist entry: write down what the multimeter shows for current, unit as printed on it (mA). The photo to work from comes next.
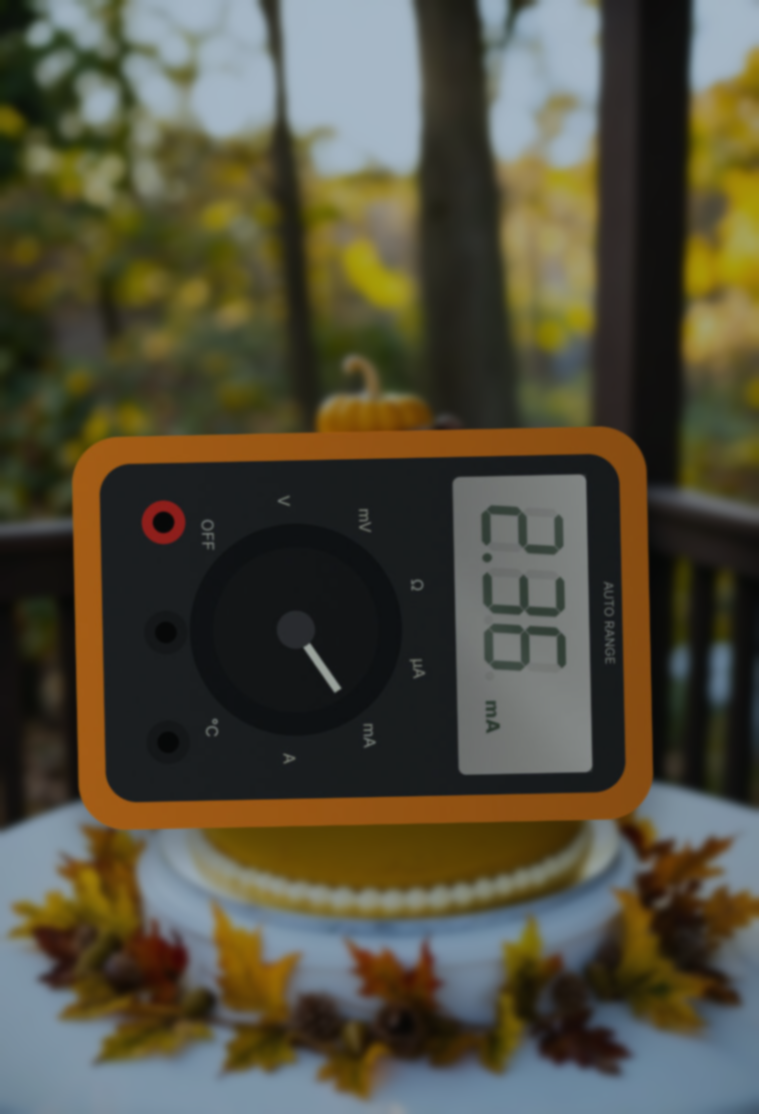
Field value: 2.36 mA
